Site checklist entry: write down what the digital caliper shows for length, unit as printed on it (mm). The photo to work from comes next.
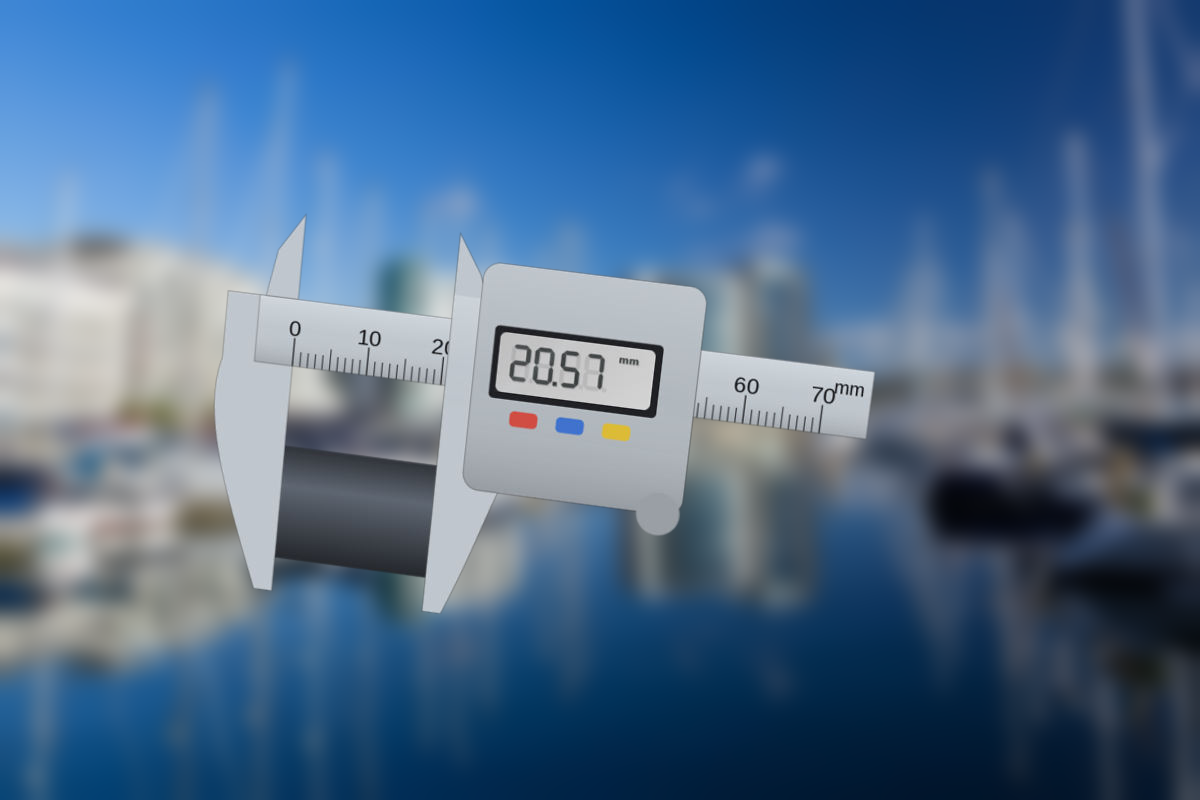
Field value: 20.57 mm
